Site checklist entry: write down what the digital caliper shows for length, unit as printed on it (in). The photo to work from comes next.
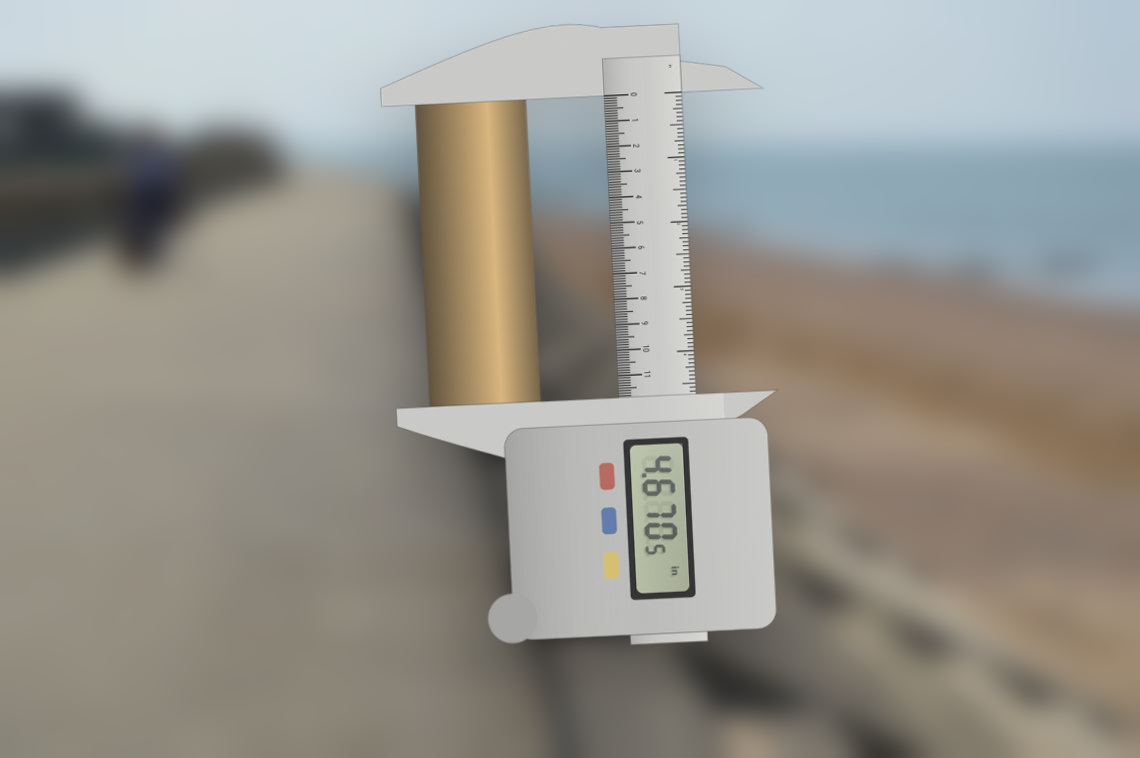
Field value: 4.6705 in
